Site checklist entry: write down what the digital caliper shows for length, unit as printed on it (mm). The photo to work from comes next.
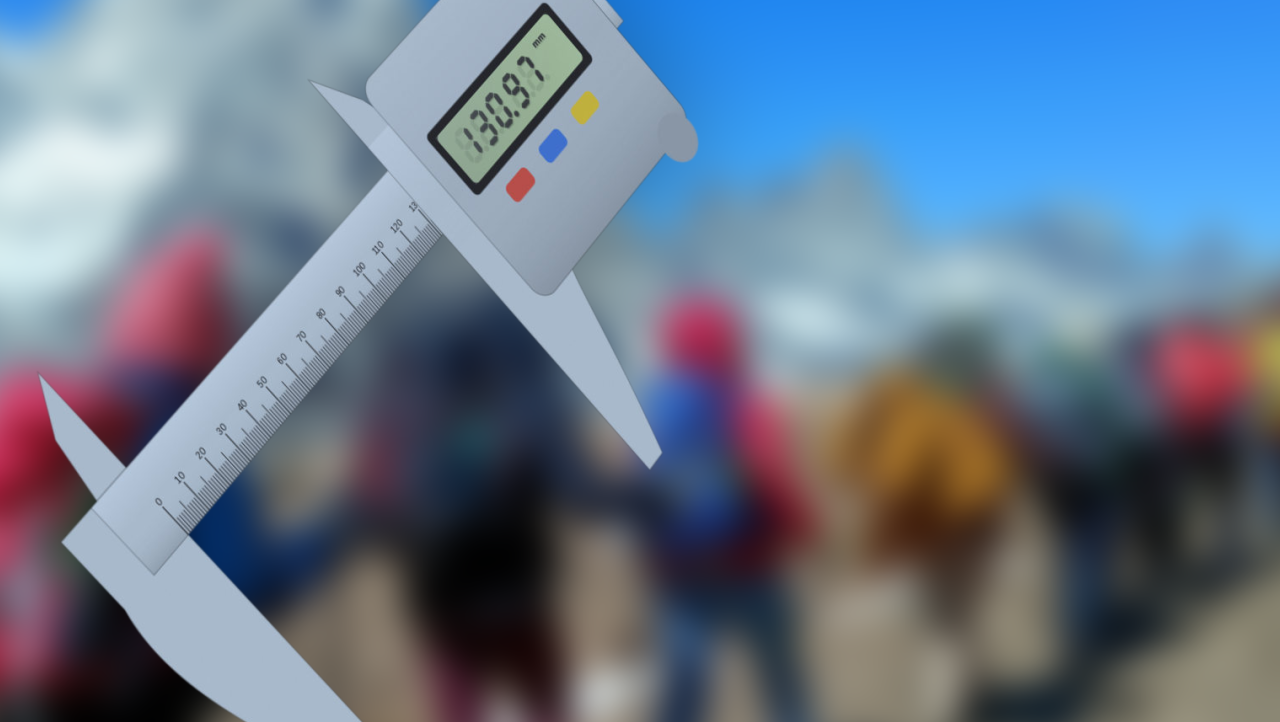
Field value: 130.97 mm
